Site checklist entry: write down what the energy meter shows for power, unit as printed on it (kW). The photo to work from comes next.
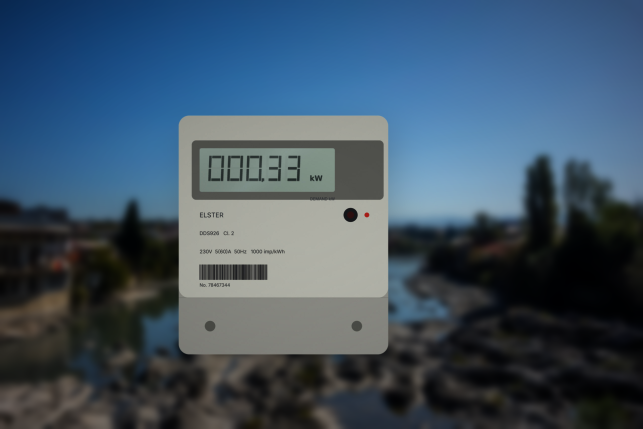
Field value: 0.33 kW
